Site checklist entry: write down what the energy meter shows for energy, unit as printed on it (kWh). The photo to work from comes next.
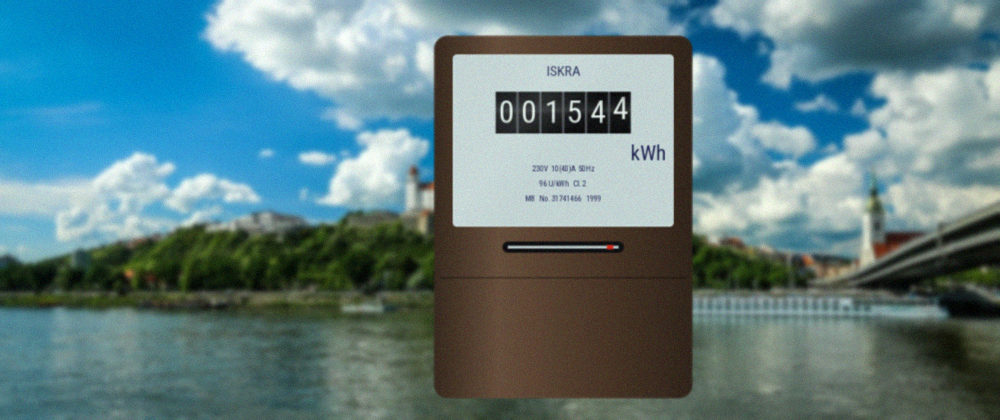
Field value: 1544 kWh
